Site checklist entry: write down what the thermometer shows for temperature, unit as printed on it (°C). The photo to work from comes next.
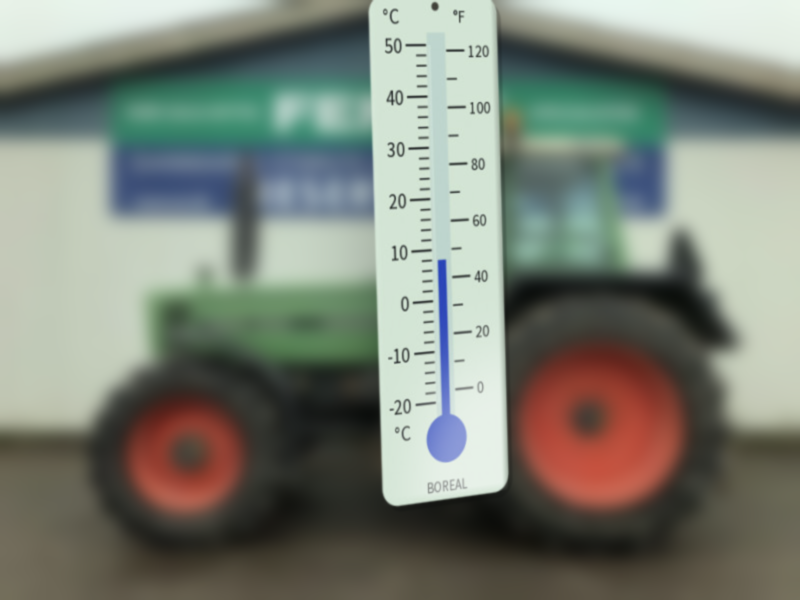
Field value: 8 °C
